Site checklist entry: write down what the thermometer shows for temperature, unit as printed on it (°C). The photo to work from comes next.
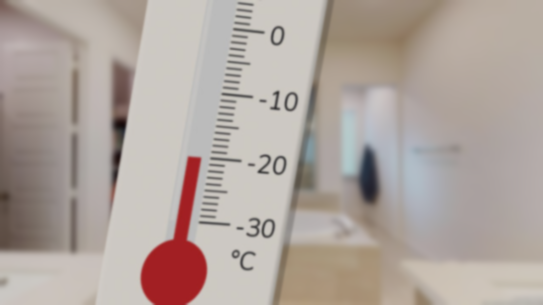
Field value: -20 °C
